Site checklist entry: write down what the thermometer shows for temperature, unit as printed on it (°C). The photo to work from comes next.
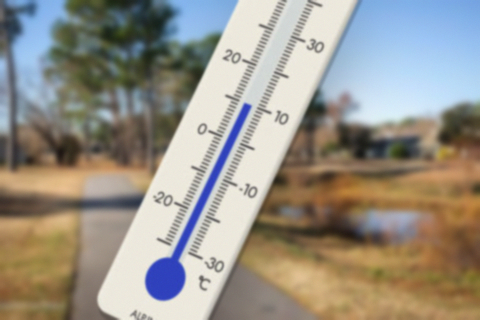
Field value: 10 °C
